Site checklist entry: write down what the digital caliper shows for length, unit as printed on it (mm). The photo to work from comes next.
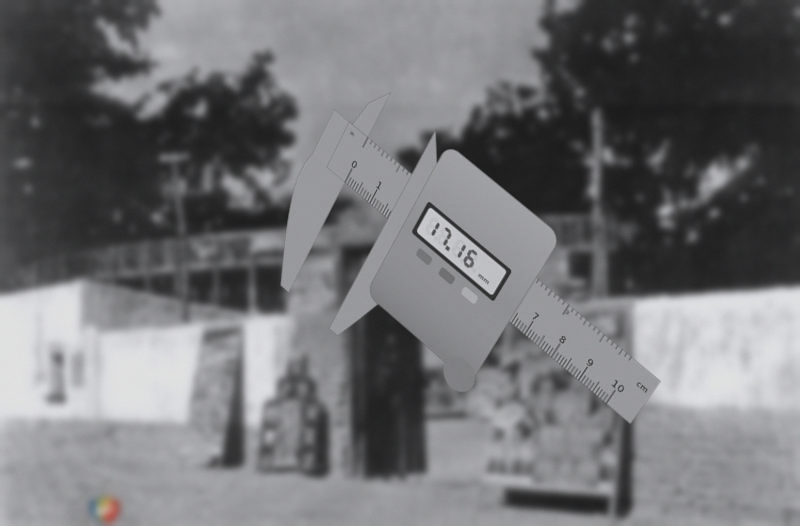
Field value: 17.16 mm
